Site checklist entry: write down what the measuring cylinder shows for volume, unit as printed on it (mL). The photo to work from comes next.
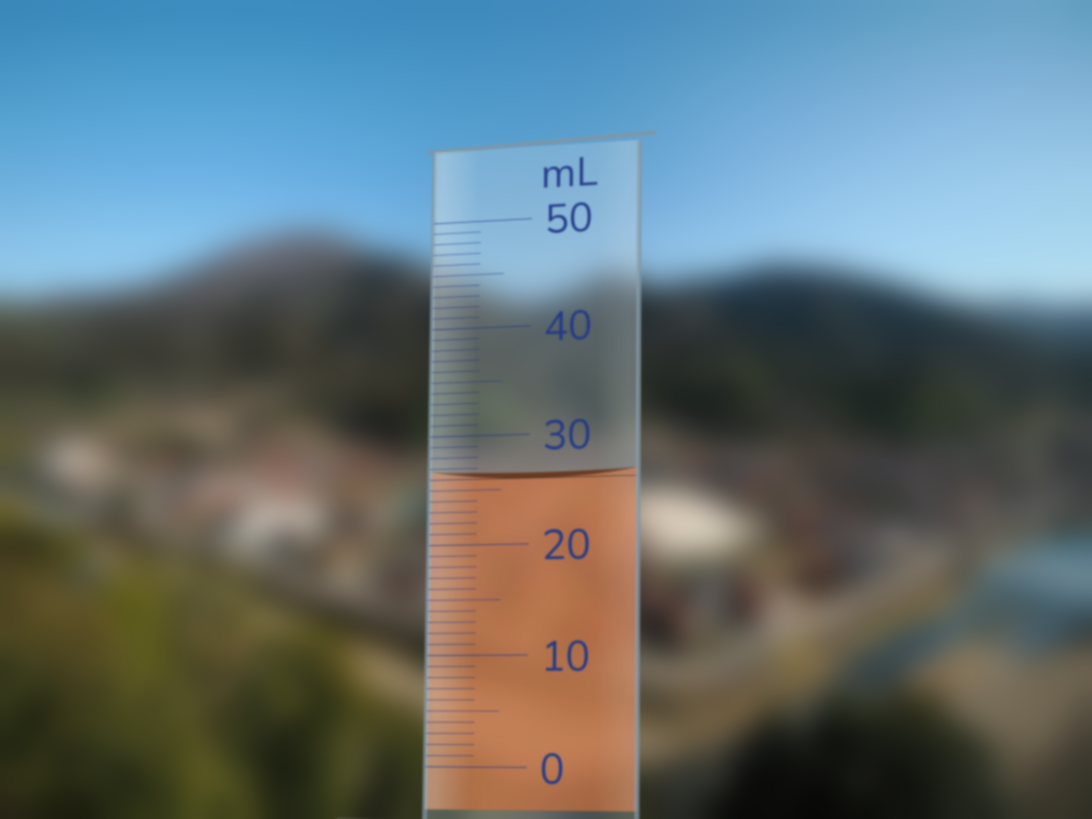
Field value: 26 mL
